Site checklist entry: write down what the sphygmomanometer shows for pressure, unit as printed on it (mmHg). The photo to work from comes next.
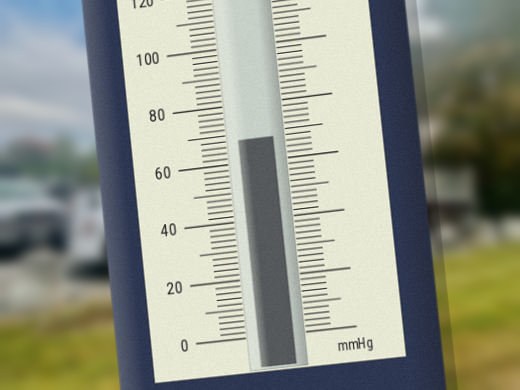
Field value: 68 mmHg
